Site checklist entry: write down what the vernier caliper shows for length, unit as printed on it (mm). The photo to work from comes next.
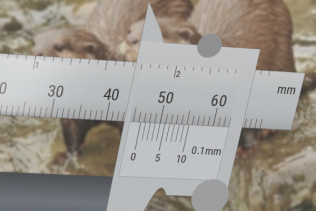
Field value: 46.4 mm
